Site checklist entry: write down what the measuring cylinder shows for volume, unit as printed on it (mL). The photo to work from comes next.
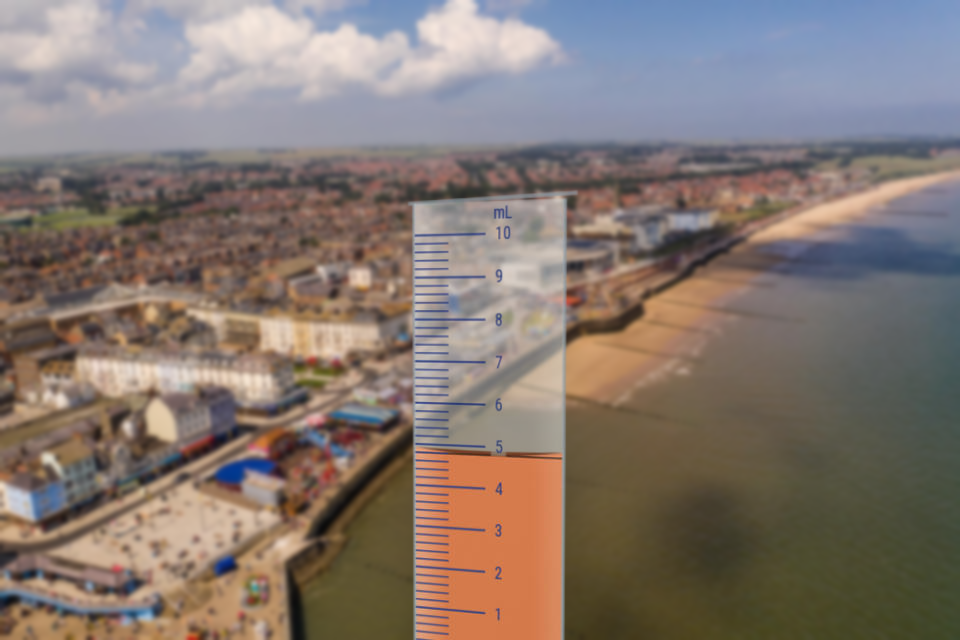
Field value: 4.8 mL
